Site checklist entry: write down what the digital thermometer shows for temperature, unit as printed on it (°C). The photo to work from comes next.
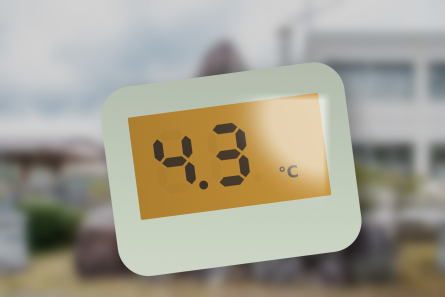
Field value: 4.3 °C
